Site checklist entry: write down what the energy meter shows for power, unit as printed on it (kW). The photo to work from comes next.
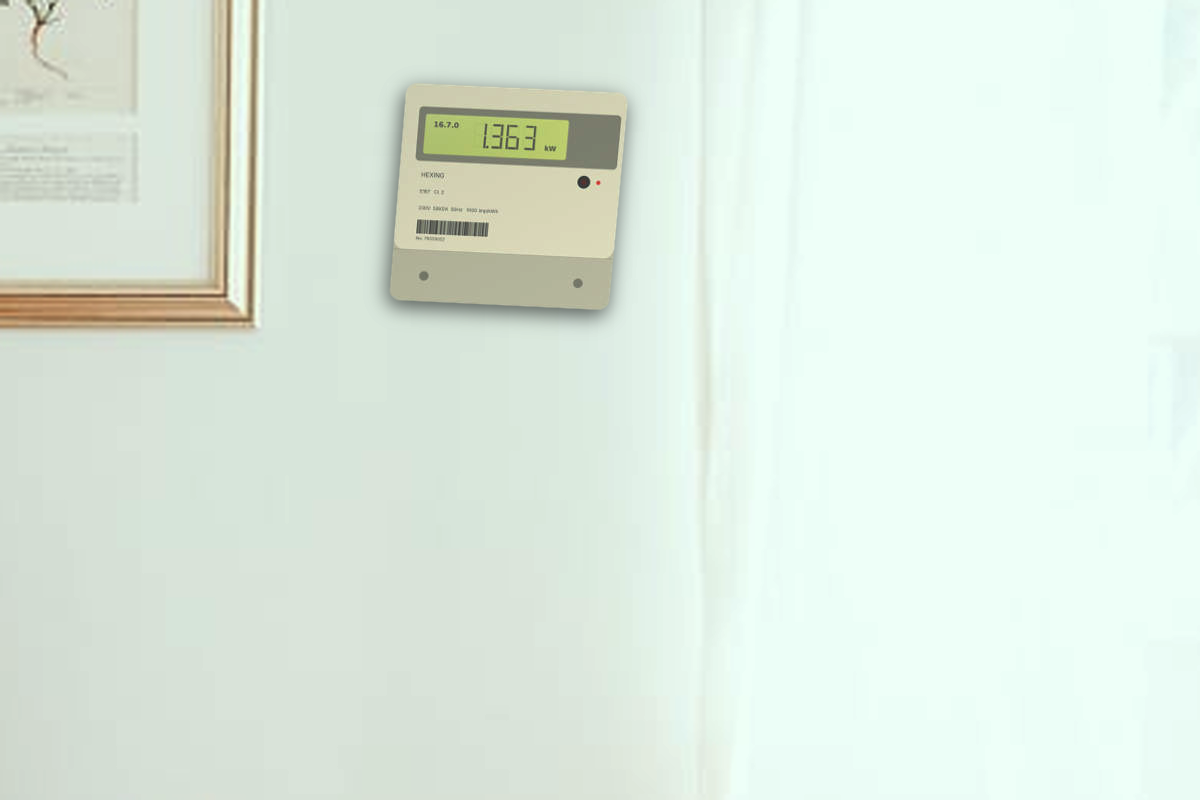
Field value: 1.363 kW
